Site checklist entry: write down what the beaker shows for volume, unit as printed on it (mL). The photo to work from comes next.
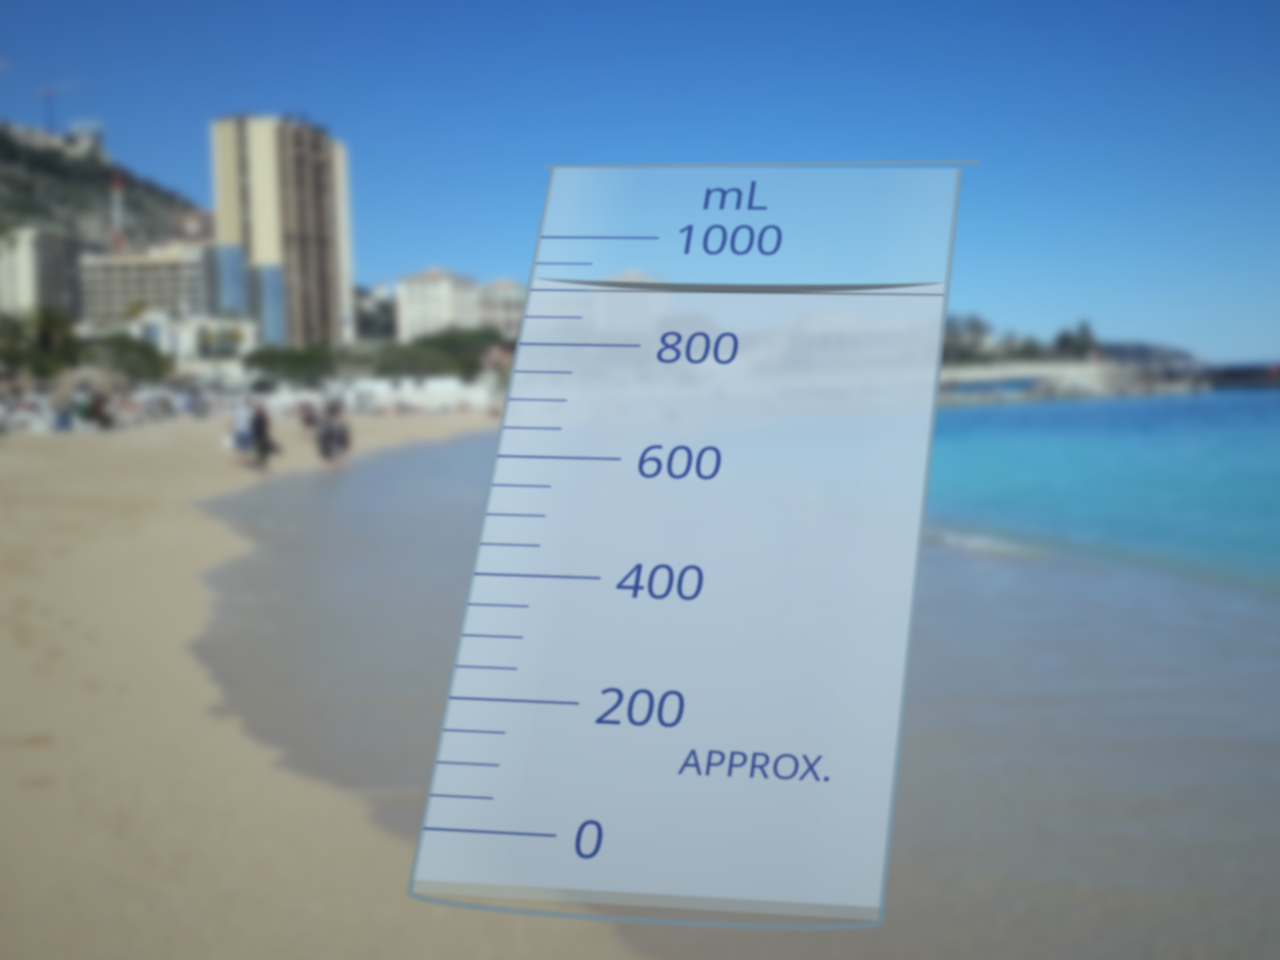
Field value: 900 mL
